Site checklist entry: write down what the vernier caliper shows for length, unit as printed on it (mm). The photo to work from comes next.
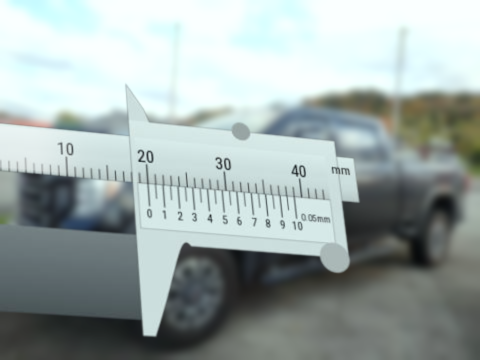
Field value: 20.0 mm
